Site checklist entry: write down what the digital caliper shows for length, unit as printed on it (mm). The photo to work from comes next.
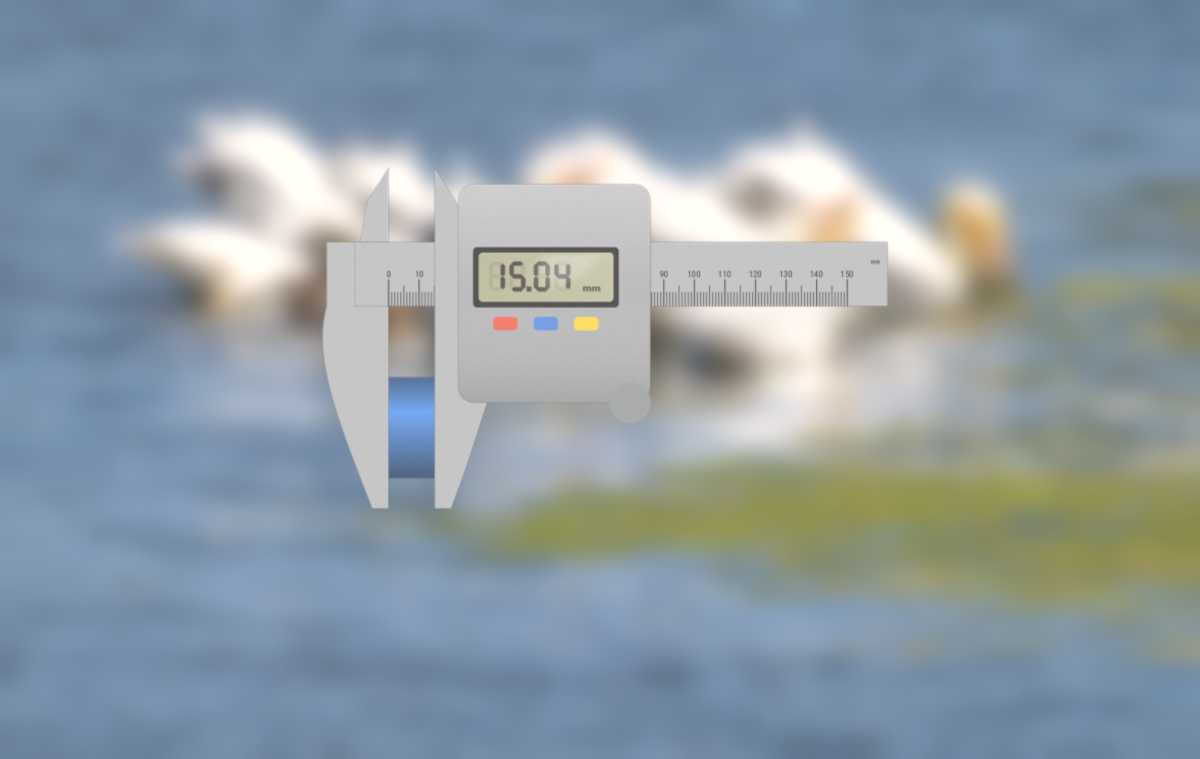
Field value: 15.04 mm
